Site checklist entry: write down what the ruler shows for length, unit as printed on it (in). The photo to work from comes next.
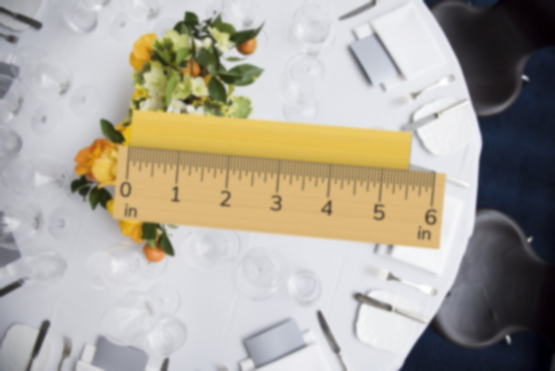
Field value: 5.5 in
